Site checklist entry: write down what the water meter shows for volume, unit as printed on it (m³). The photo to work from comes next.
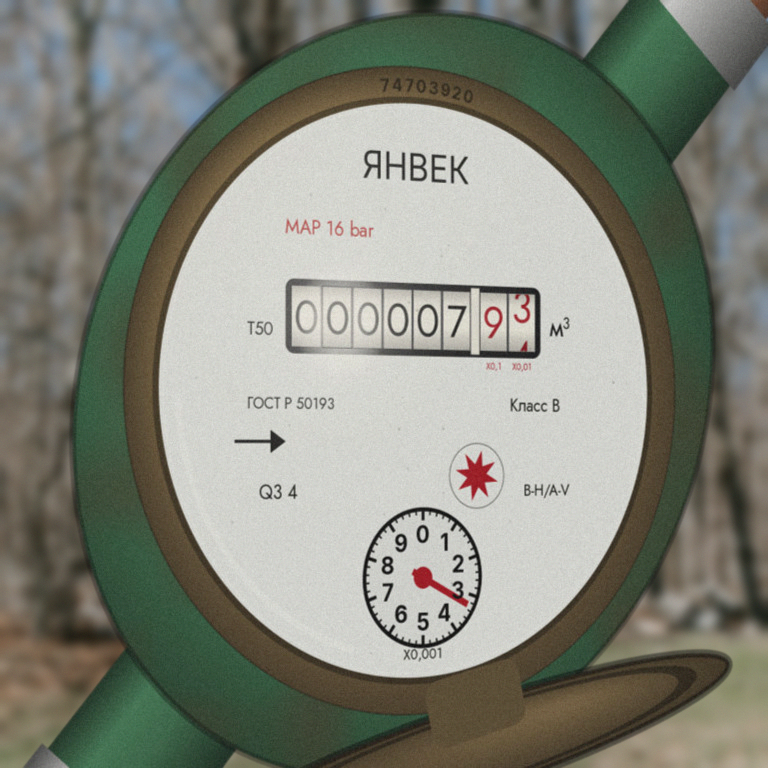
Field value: 7.933 m³
